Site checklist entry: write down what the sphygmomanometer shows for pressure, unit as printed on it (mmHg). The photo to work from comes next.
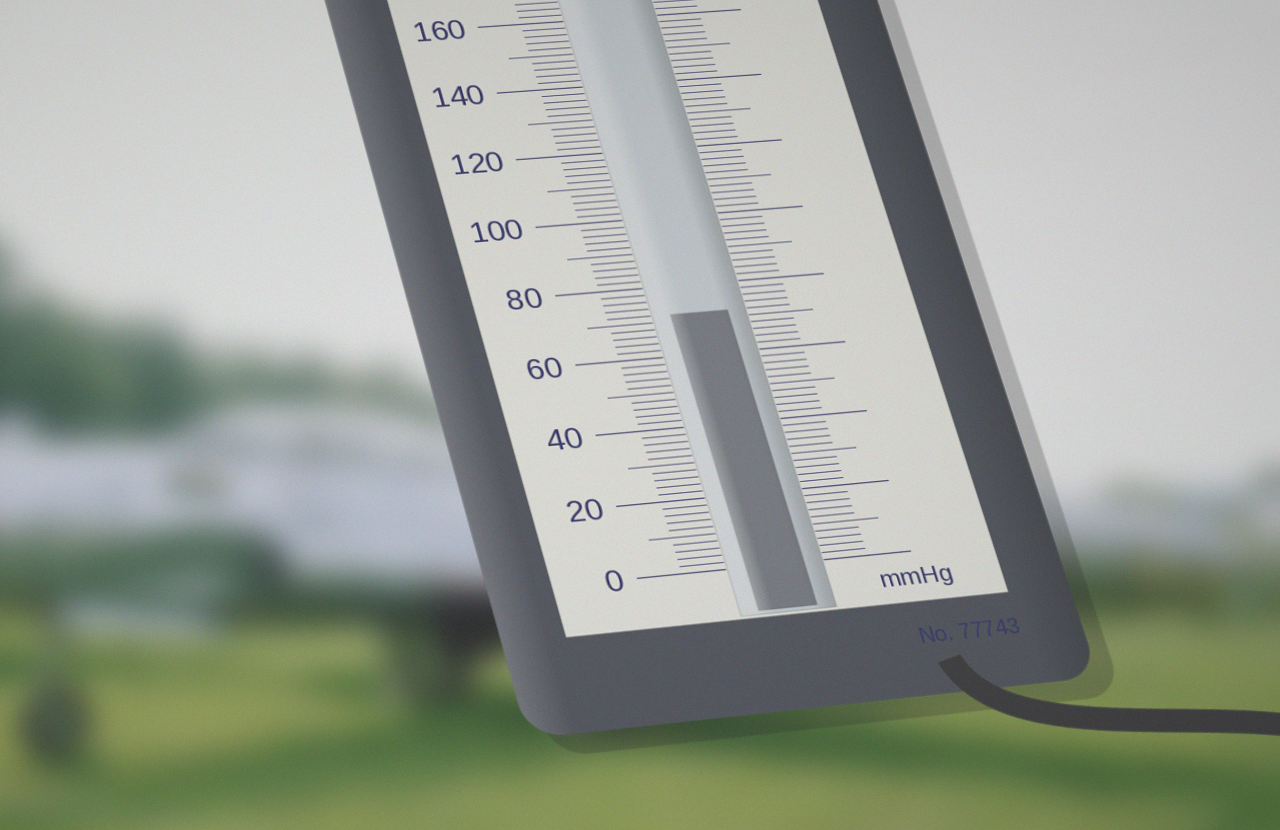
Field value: 72 mmHg
